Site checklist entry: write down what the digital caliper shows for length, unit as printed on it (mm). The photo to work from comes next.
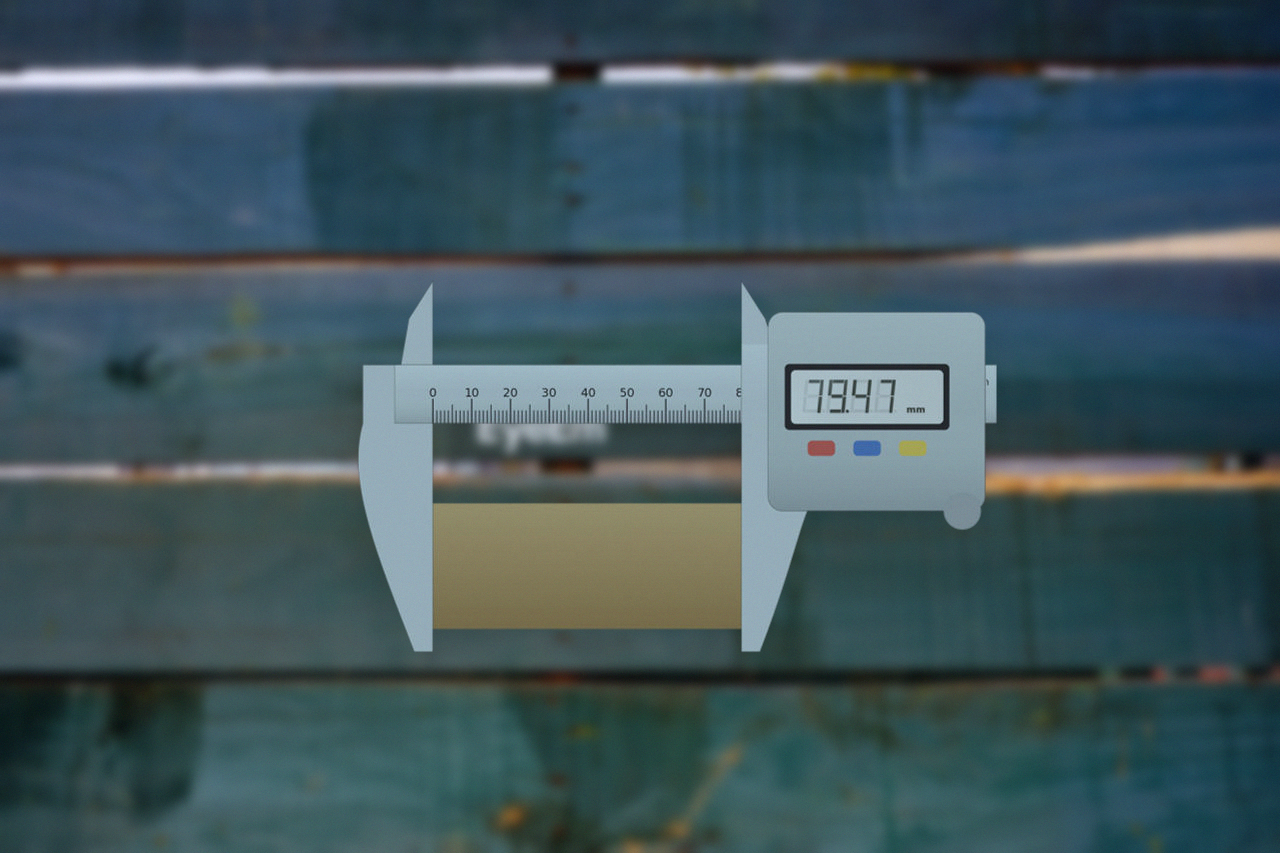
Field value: 79.47 mm
